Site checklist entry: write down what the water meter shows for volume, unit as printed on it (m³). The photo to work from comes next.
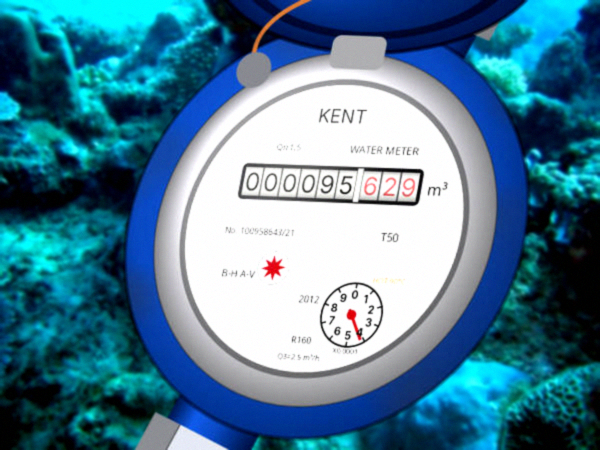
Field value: 95.6294 m³
